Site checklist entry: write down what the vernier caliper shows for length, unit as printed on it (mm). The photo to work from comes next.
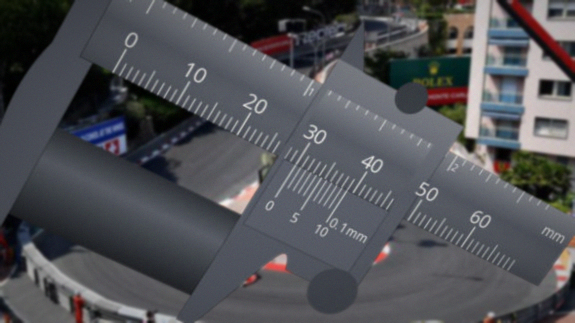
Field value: 30.0 mm
